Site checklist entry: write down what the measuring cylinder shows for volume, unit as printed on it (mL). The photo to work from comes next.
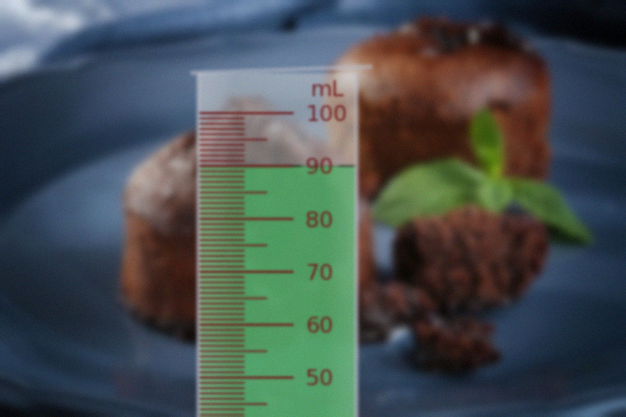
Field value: 90 mL
